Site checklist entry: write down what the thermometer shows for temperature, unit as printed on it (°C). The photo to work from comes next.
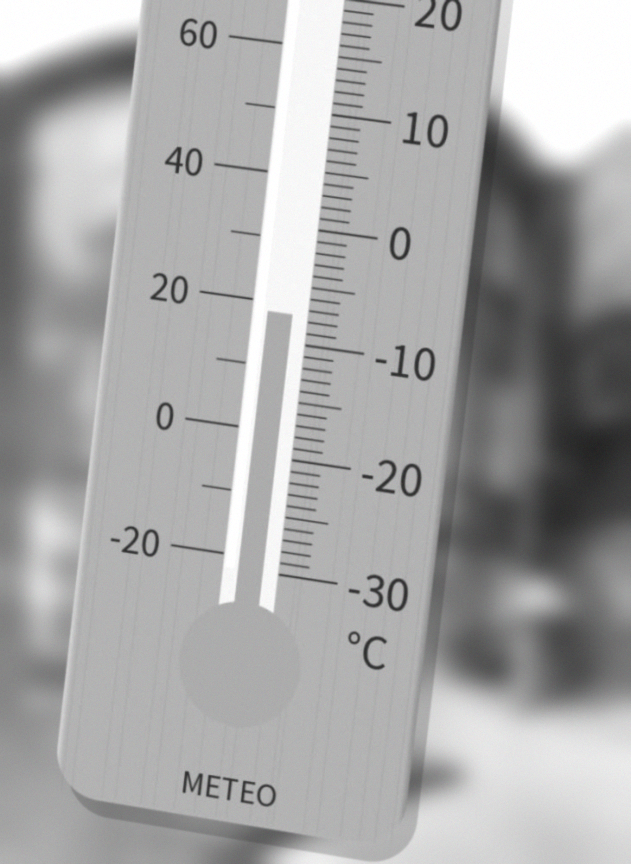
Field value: -7.5 °C
